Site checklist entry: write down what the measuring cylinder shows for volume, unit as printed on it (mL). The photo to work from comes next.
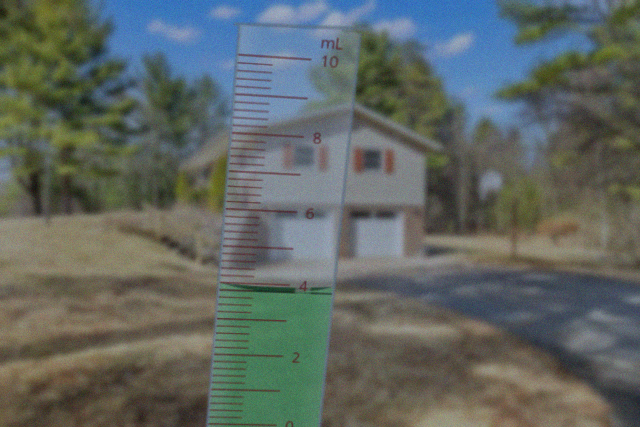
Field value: 3.8 mL
